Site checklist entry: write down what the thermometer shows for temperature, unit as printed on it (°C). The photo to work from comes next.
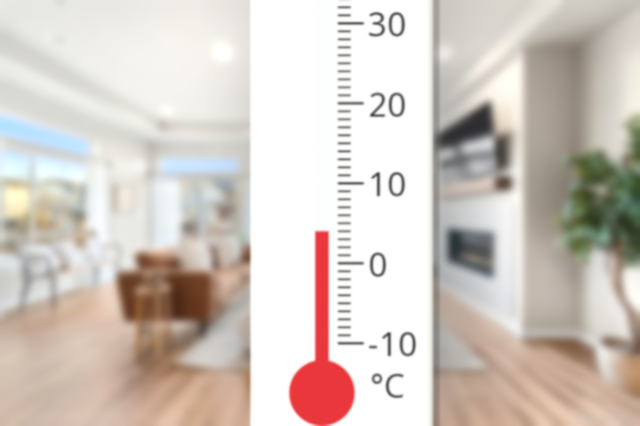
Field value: 4 °C
